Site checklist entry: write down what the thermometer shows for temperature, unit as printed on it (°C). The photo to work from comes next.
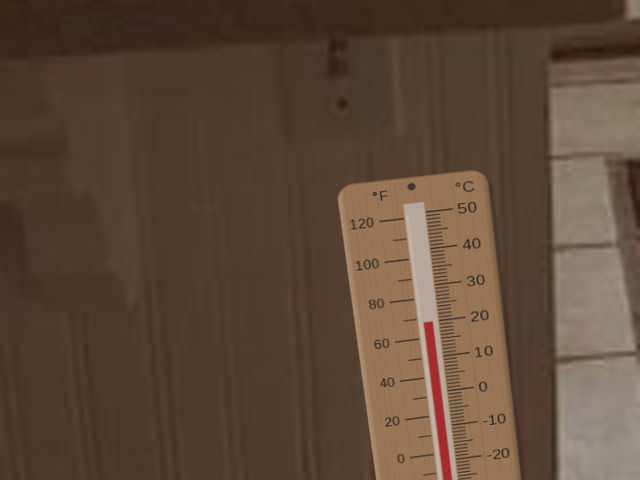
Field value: 20 °C
